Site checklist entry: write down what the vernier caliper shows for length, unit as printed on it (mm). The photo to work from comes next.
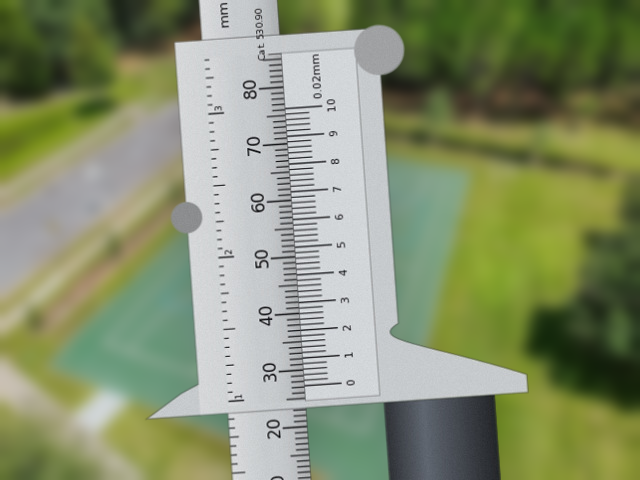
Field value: 27.2 mm
